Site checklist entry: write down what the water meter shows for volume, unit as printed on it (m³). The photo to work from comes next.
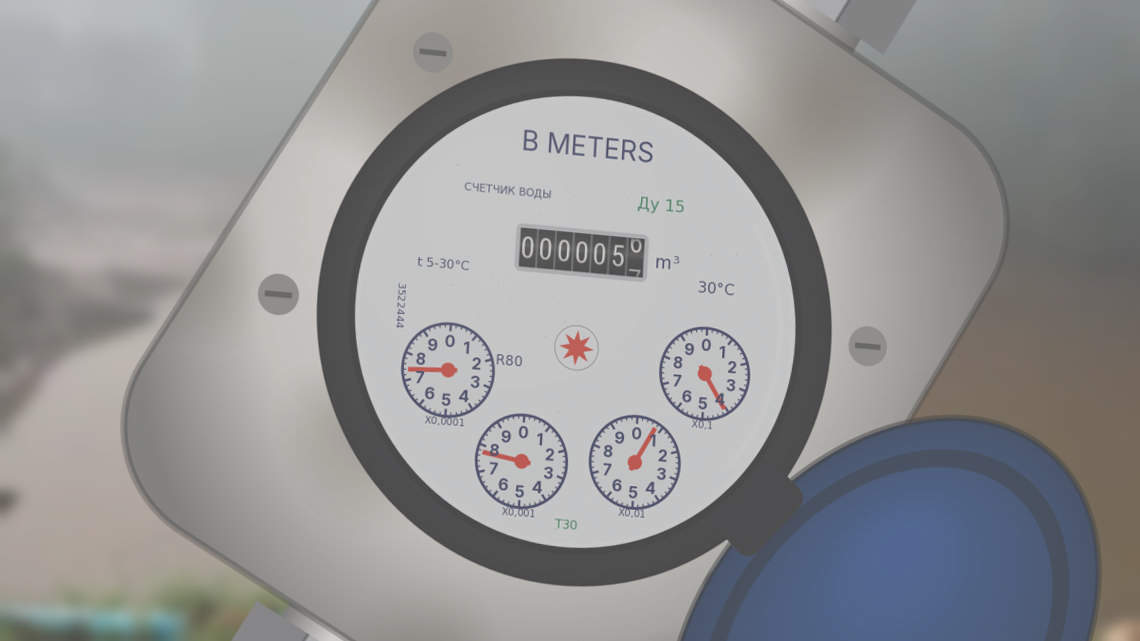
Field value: 56.4077 m³
